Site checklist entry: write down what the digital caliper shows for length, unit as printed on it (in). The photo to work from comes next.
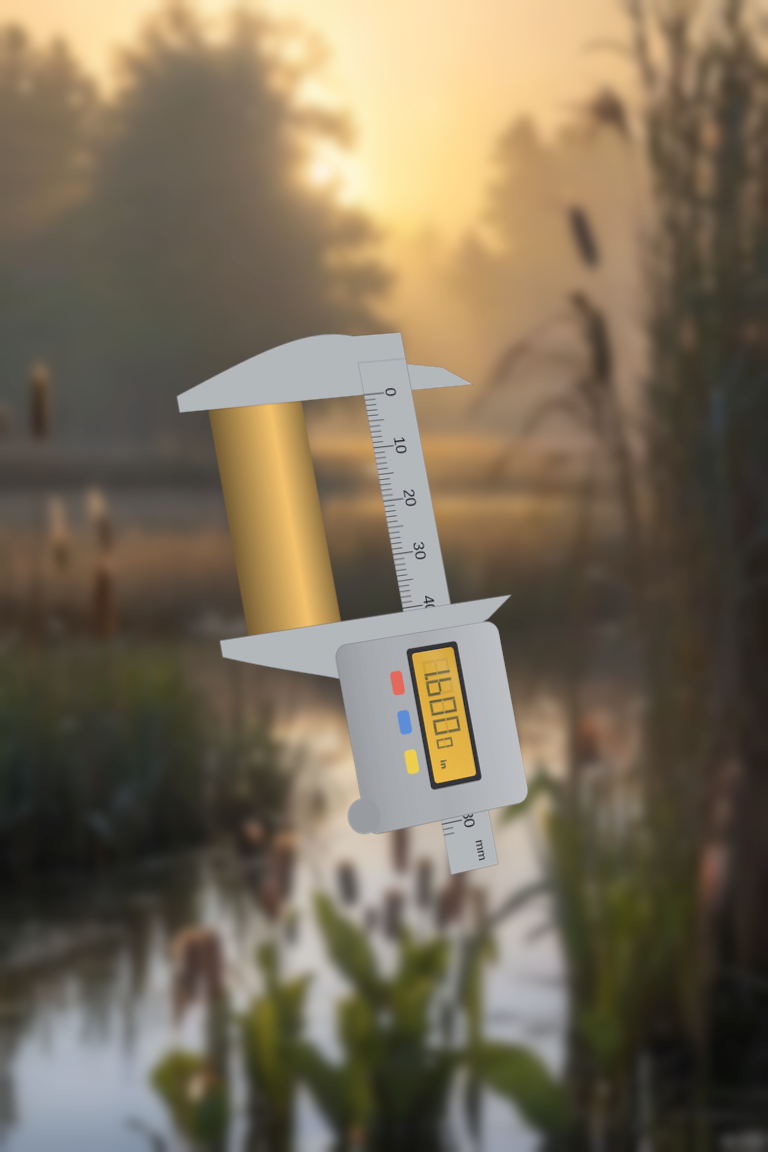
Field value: 1.6000 in
